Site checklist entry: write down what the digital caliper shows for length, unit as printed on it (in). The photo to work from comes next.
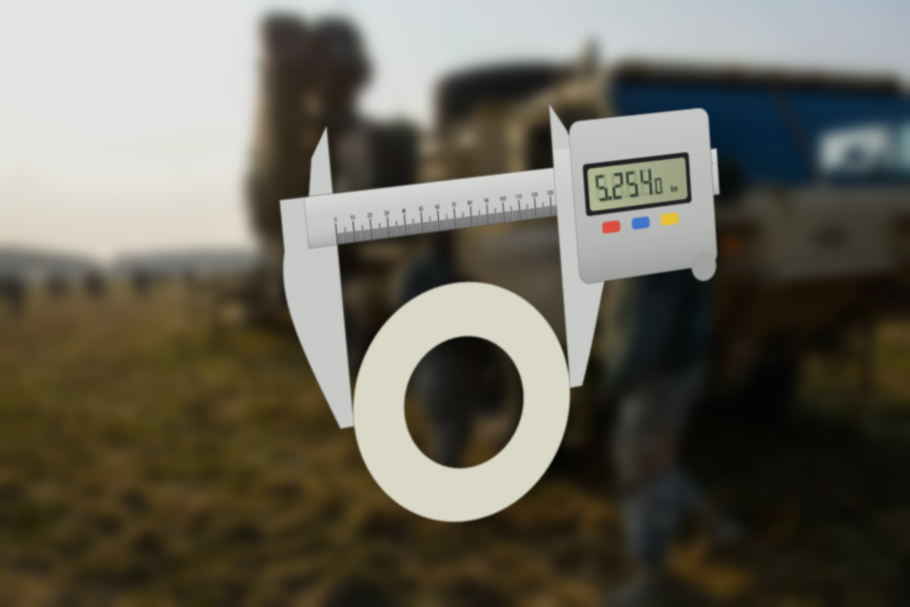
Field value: 5.2540 in
